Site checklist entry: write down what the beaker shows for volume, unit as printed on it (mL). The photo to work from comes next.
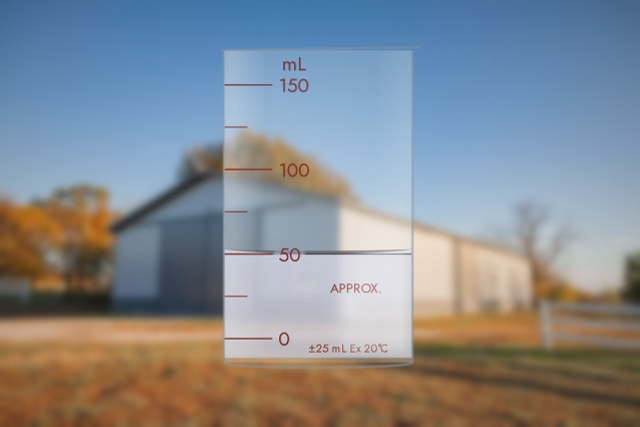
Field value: 50 mL
